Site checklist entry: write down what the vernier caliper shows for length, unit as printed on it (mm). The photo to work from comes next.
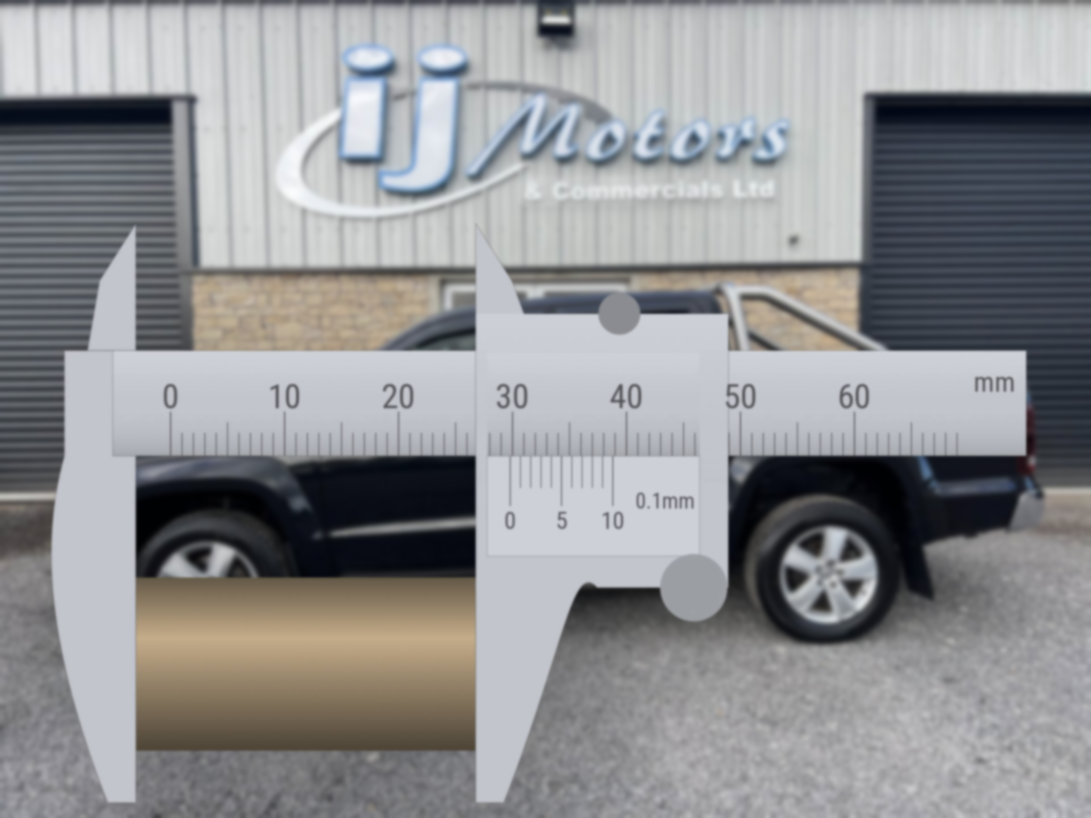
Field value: 29.8 mm
